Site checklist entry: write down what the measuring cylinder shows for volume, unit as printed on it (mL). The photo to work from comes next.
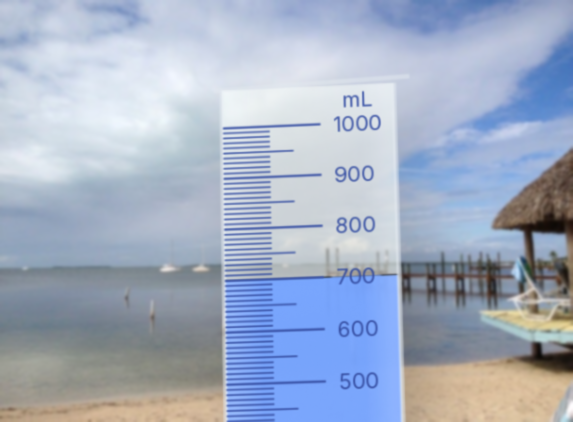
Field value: 700 mL
